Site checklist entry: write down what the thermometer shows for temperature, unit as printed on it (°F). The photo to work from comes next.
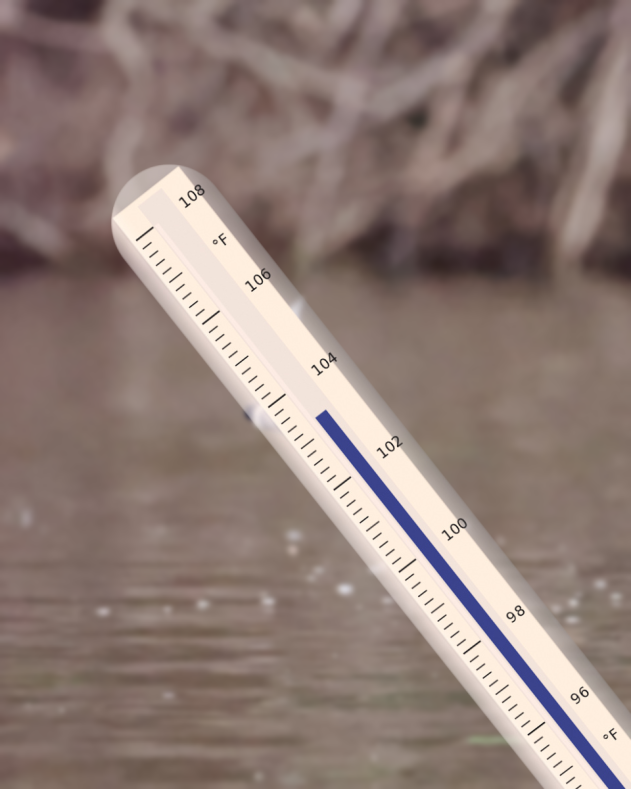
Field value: 103.3 °F
